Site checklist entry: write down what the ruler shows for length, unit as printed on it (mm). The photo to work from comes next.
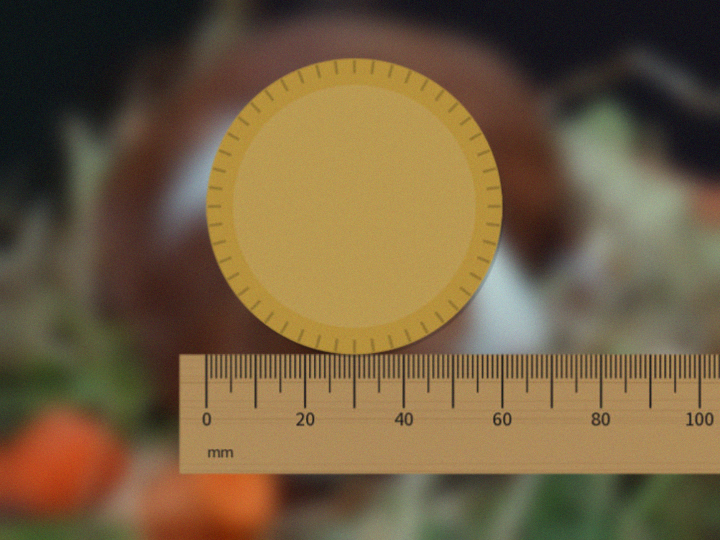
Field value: 60 mm
